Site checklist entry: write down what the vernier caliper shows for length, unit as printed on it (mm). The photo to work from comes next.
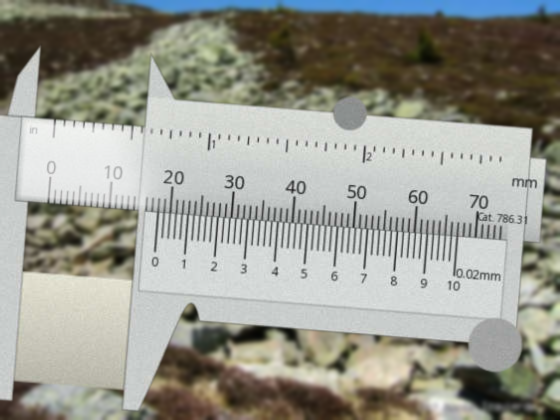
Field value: 18.0 mm
